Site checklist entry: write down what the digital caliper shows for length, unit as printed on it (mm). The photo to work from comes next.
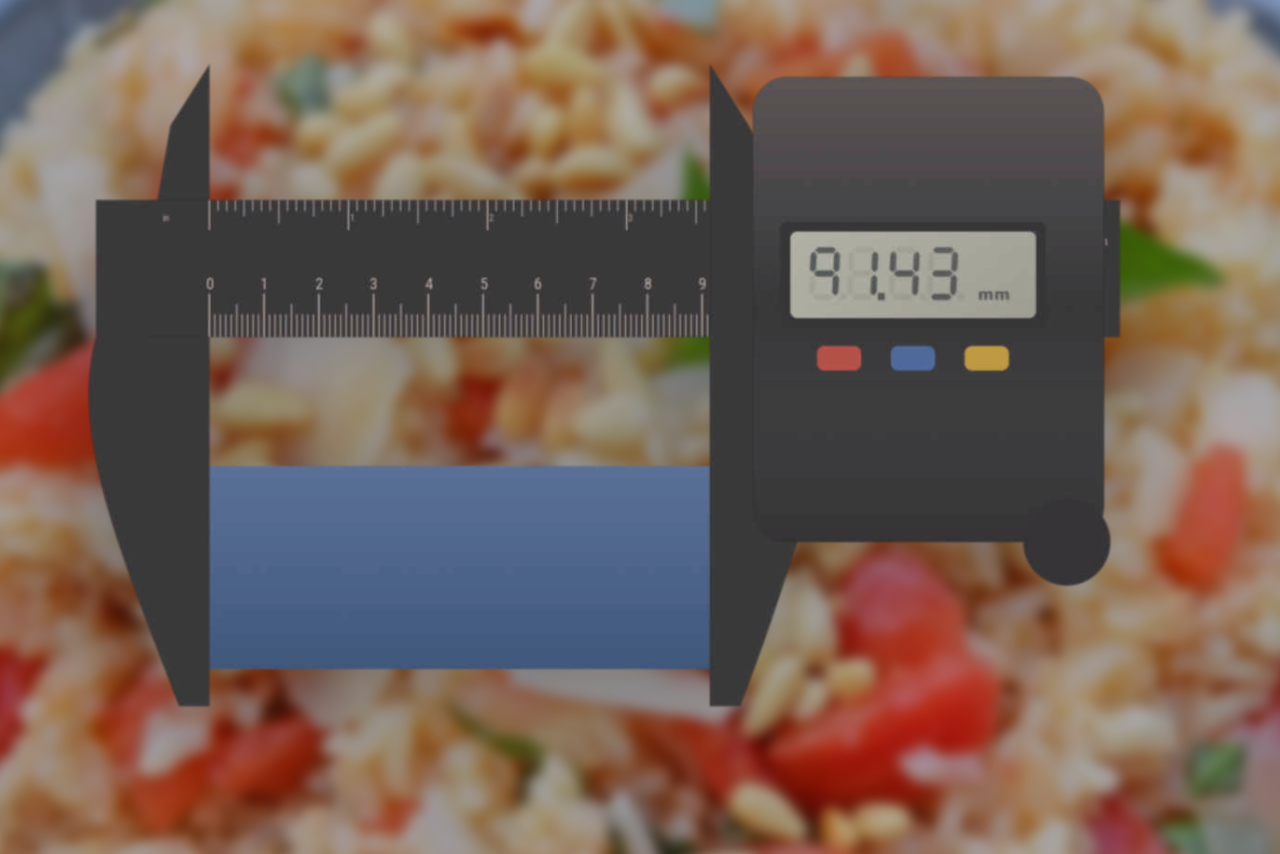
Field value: 91.43 mm
